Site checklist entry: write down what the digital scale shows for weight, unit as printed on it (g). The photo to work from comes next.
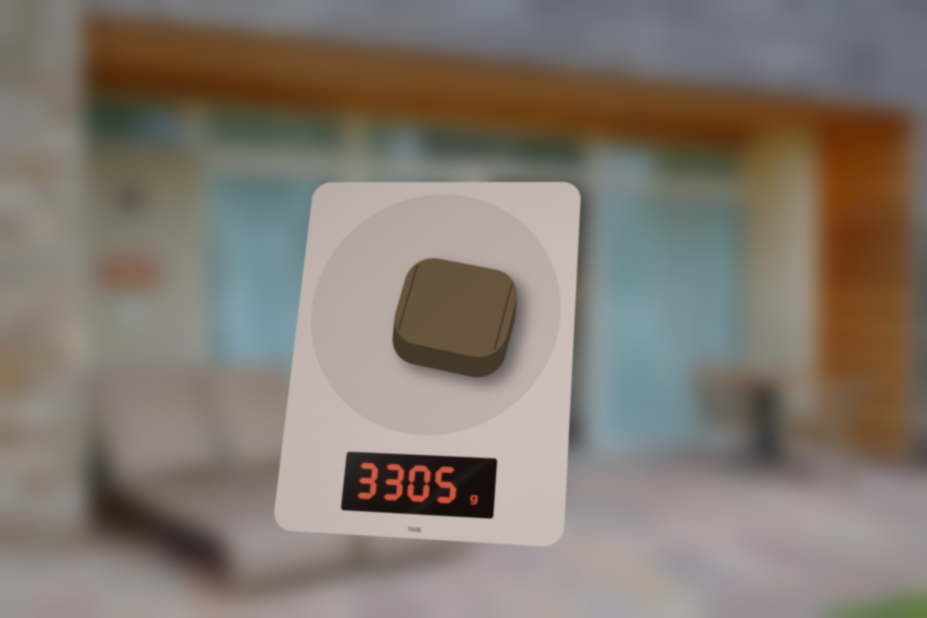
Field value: 3305 g
